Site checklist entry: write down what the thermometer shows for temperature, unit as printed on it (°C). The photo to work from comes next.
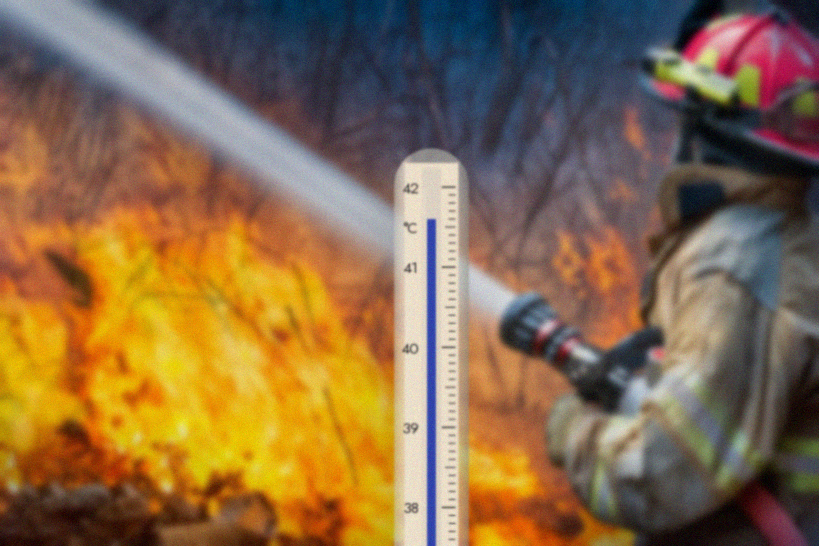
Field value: 41.6 °C
